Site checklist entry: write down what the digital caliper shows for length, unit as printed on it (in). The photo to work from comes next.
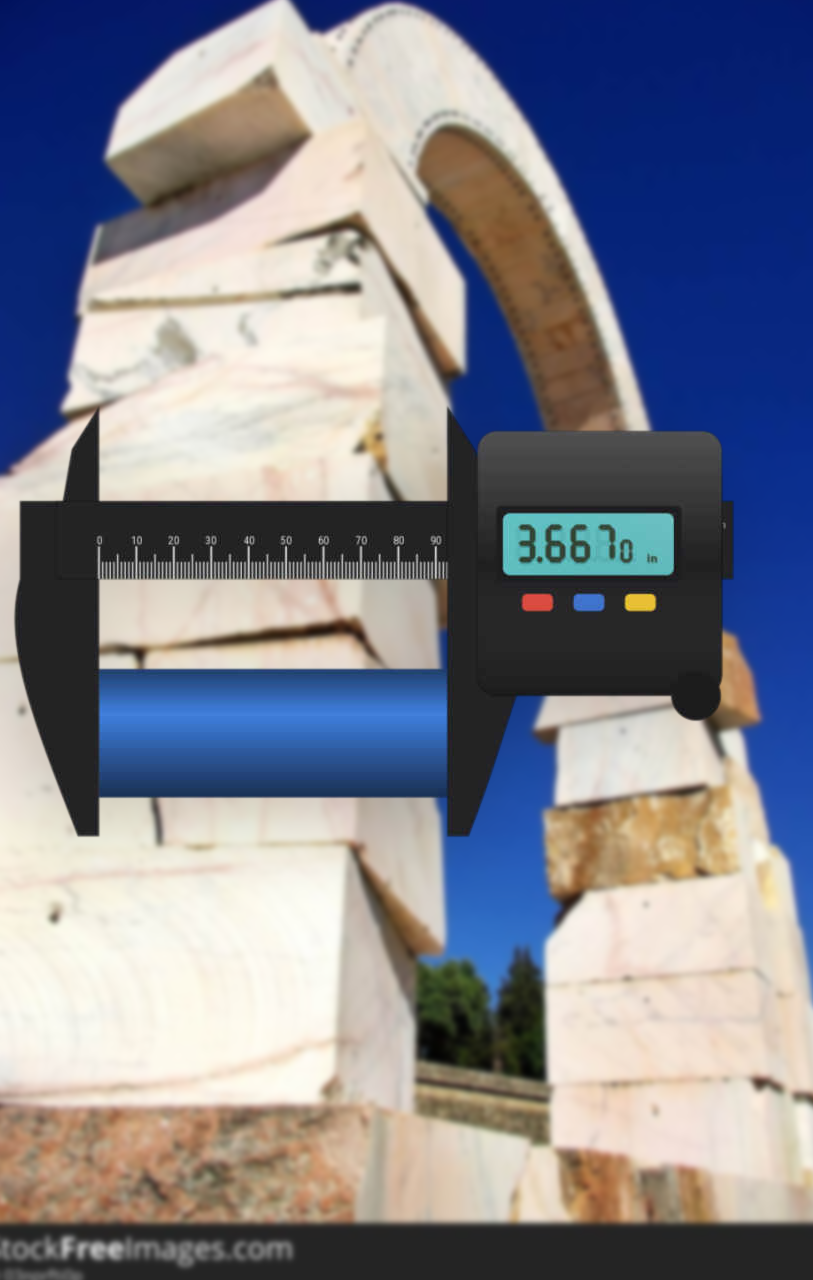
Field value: 3.6670 in
